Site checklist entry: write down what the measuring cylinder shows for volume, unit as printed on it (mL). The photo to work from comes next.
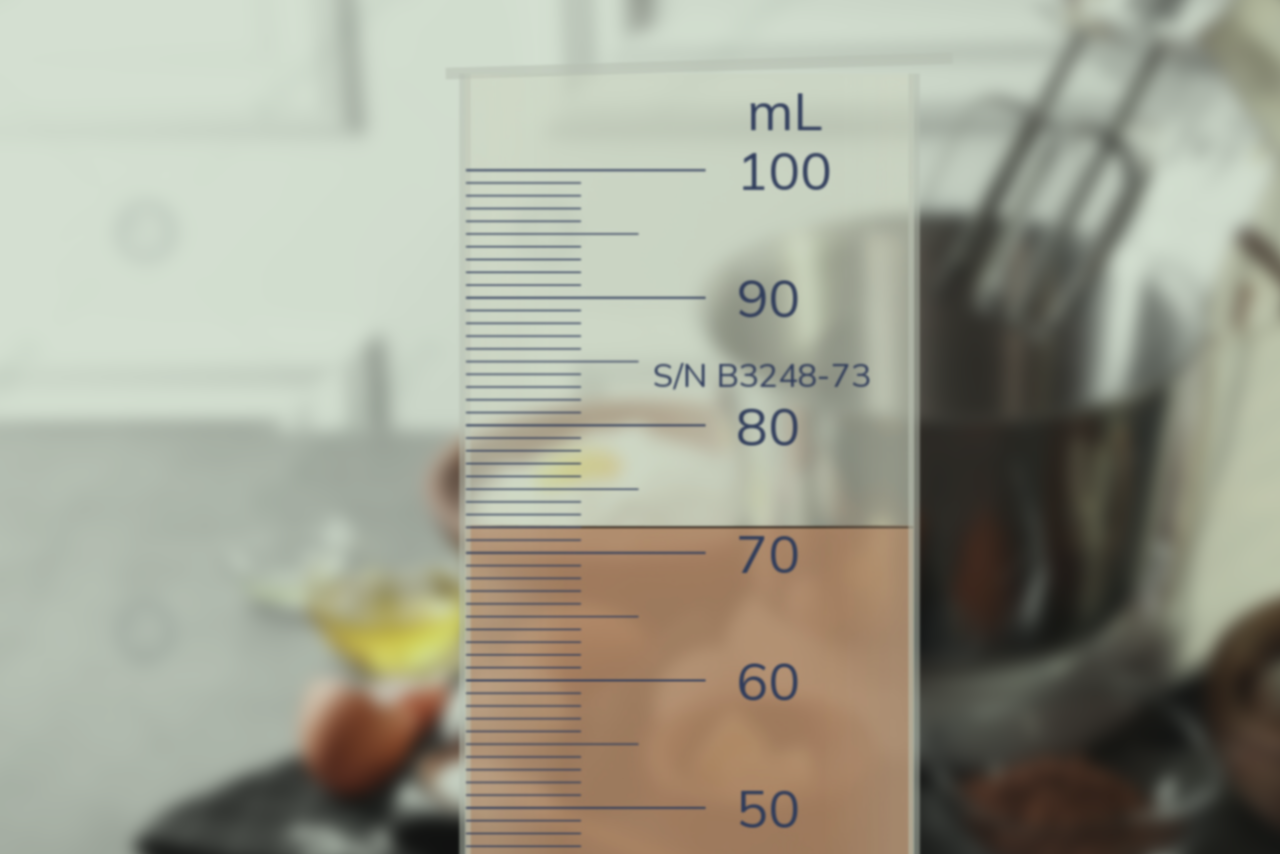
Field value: 72 mL
